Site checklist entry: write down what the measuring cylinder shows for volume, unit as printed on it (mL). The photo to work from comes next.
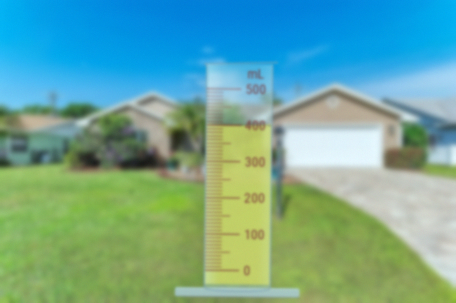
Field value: 400 mL
